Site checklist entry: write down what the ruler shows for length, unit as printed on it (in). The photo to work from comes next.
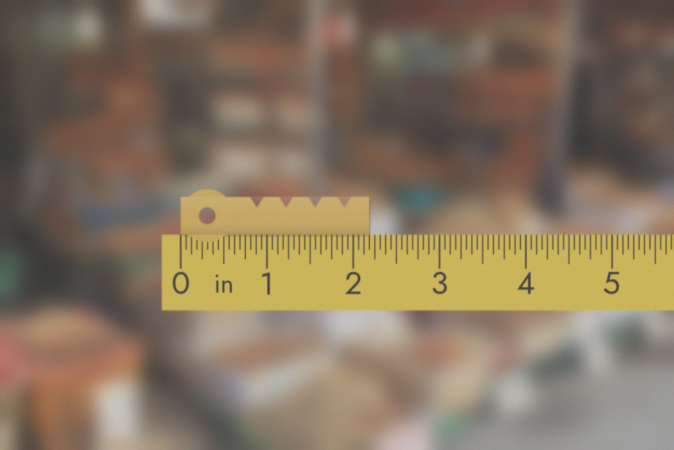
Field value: 2.1875 in
